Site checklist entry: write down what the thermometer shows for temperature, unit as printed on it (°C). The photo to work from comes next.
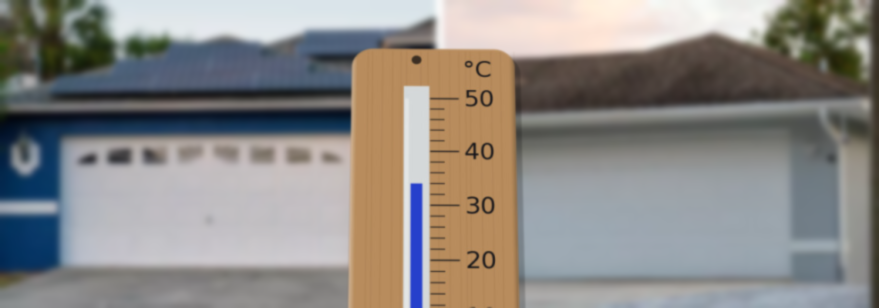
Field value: 34 °C
